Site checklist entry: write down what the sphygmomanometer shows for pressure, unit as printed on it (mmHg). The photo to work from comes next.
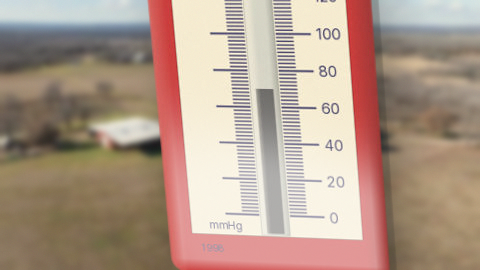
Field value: 70 mmHg
